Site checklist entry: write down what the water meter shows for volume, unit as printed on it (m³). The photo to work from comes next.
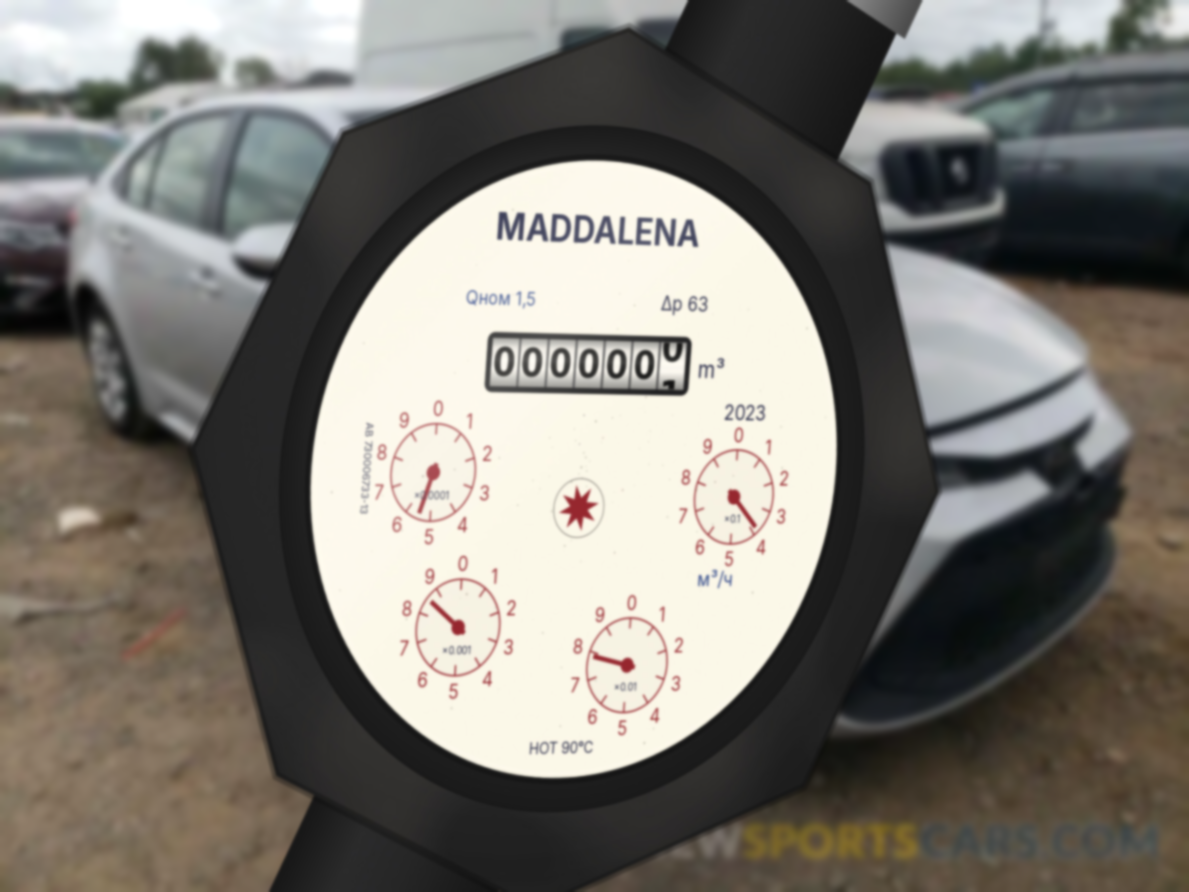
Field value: 0.3785 m³
